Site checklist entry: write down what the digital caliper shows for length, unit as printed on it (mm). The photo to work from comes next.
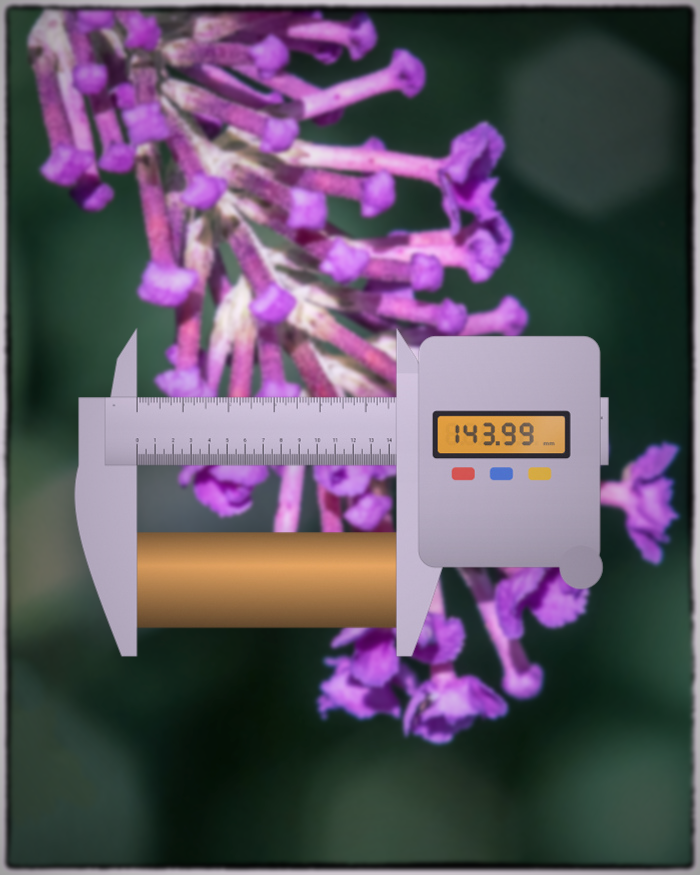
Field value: 143.99 mm
